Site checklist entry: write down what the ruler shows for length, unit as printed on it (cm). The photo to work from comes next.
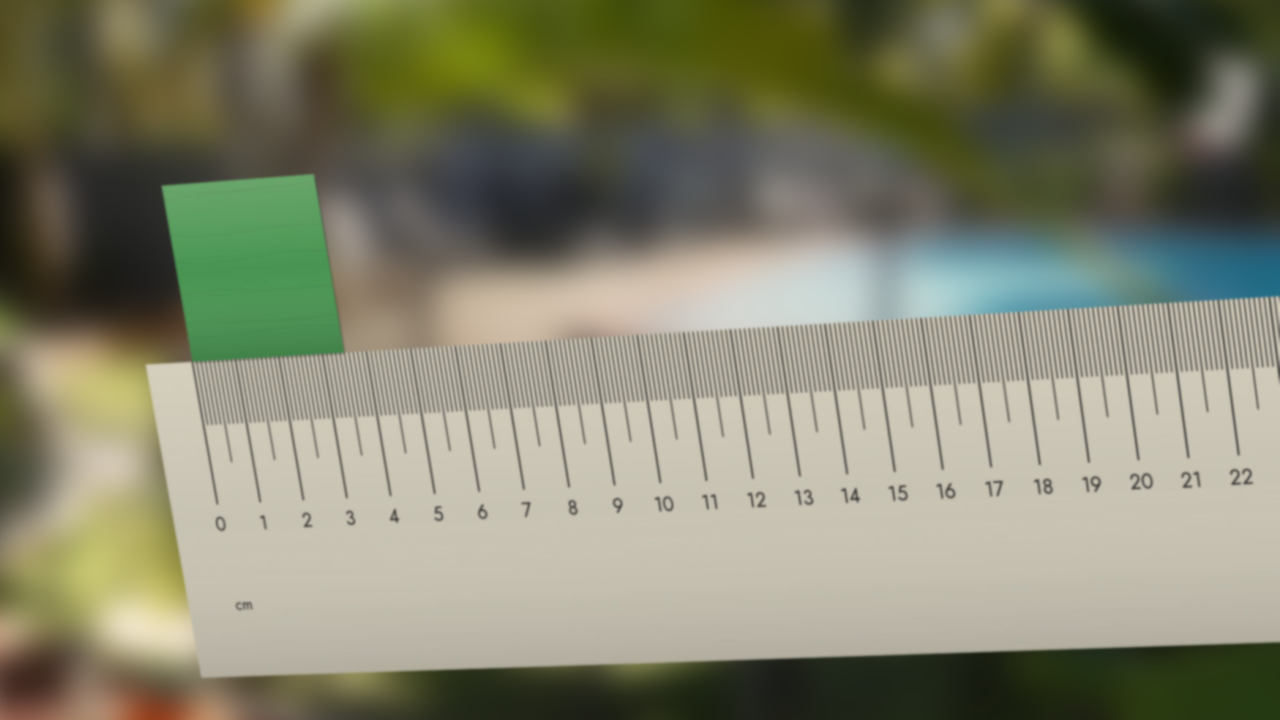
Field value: 3.5 cm
